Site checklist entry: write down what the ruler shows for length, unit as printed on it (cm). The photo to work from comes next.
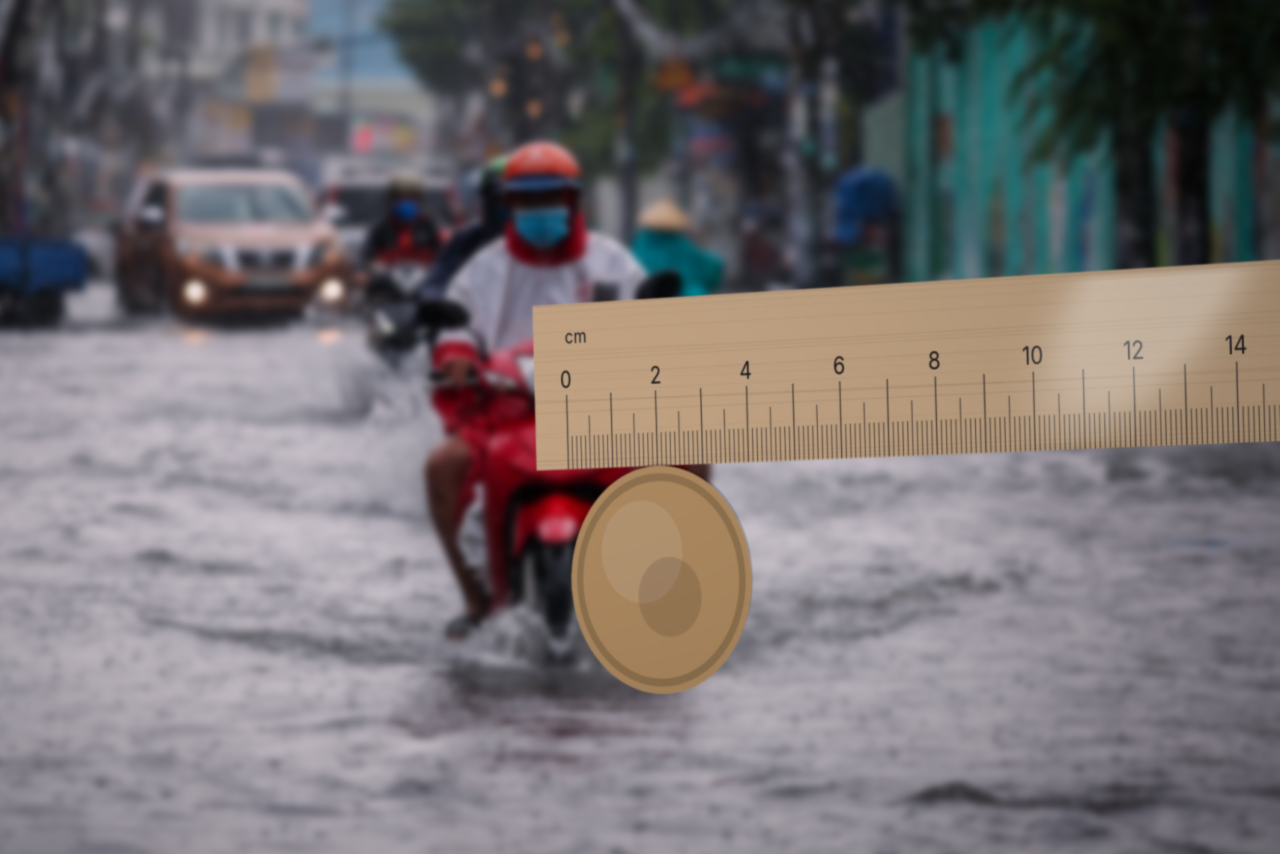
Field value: 4 cm
